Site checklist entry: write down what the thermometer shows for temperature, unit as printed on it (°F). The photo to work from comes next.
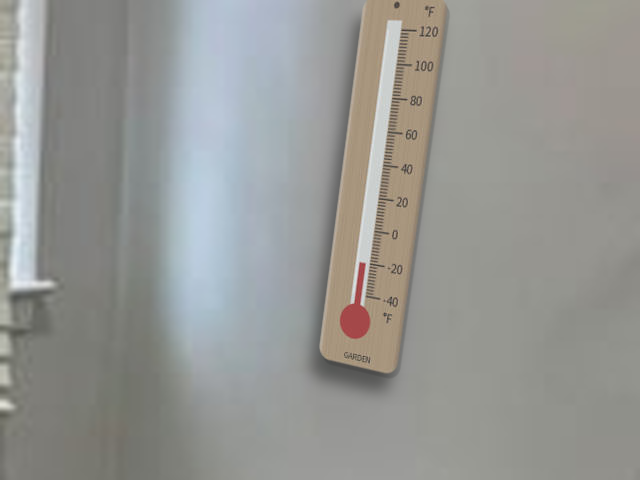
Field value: -20 °F
